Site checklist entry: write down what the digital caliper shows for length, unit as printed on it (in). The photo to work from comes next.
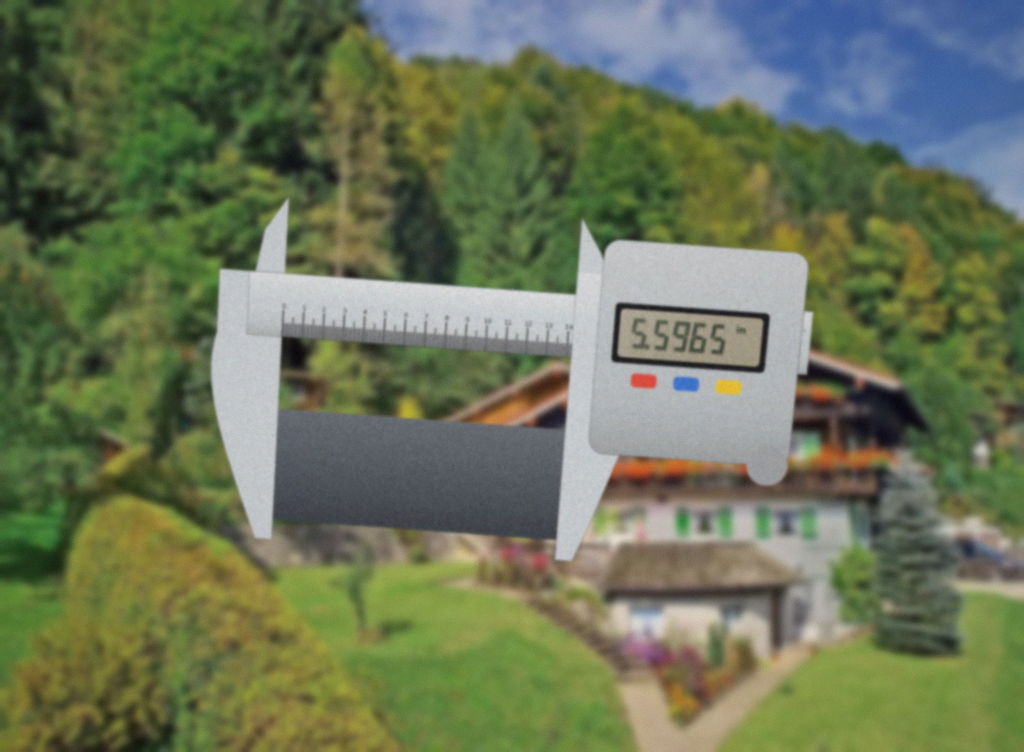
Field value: 5.5965 in
